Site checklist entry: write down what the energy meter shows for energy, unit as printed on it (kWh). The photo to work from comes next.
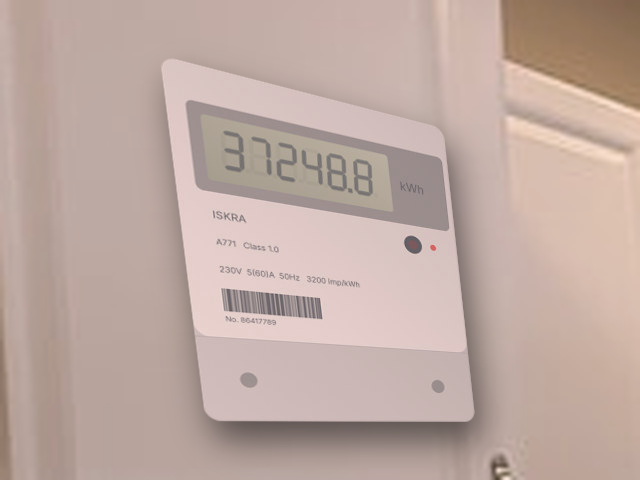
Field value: 37248.8 kWh
